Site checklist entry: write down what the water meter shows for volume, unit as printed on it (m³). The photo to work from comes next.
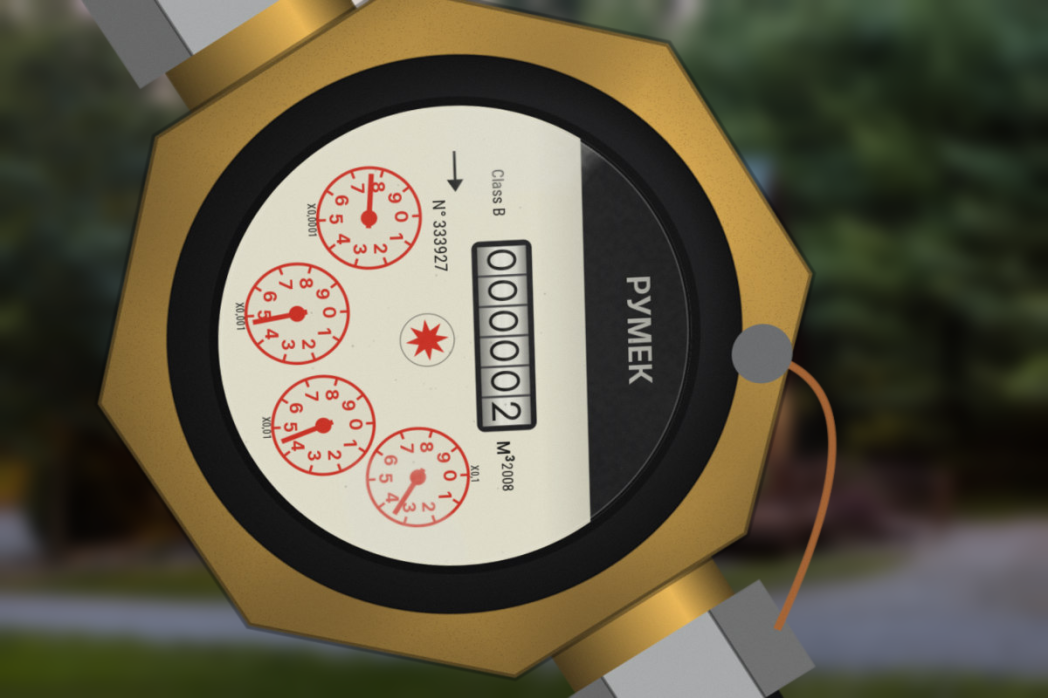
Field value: 2.3447 m³
